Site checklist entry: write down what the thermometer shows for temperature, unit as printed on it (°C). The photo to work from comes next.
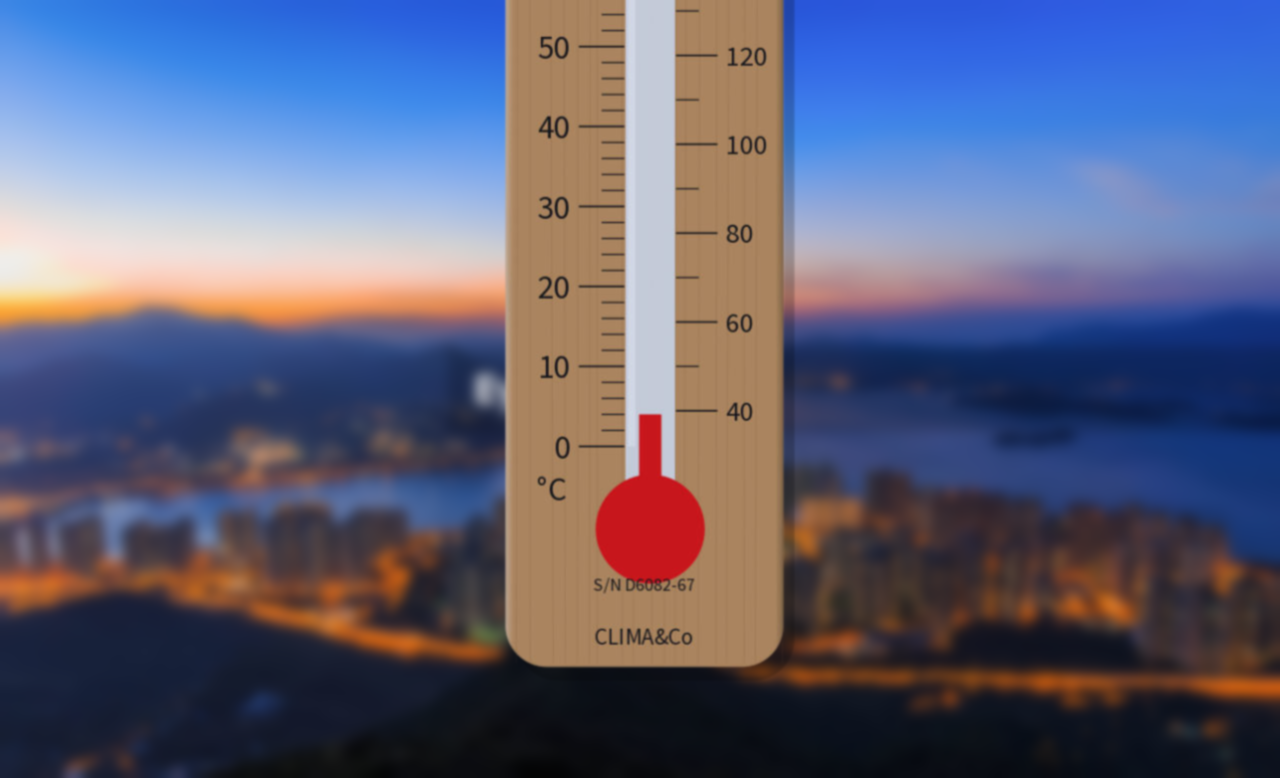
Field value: 4 °C
